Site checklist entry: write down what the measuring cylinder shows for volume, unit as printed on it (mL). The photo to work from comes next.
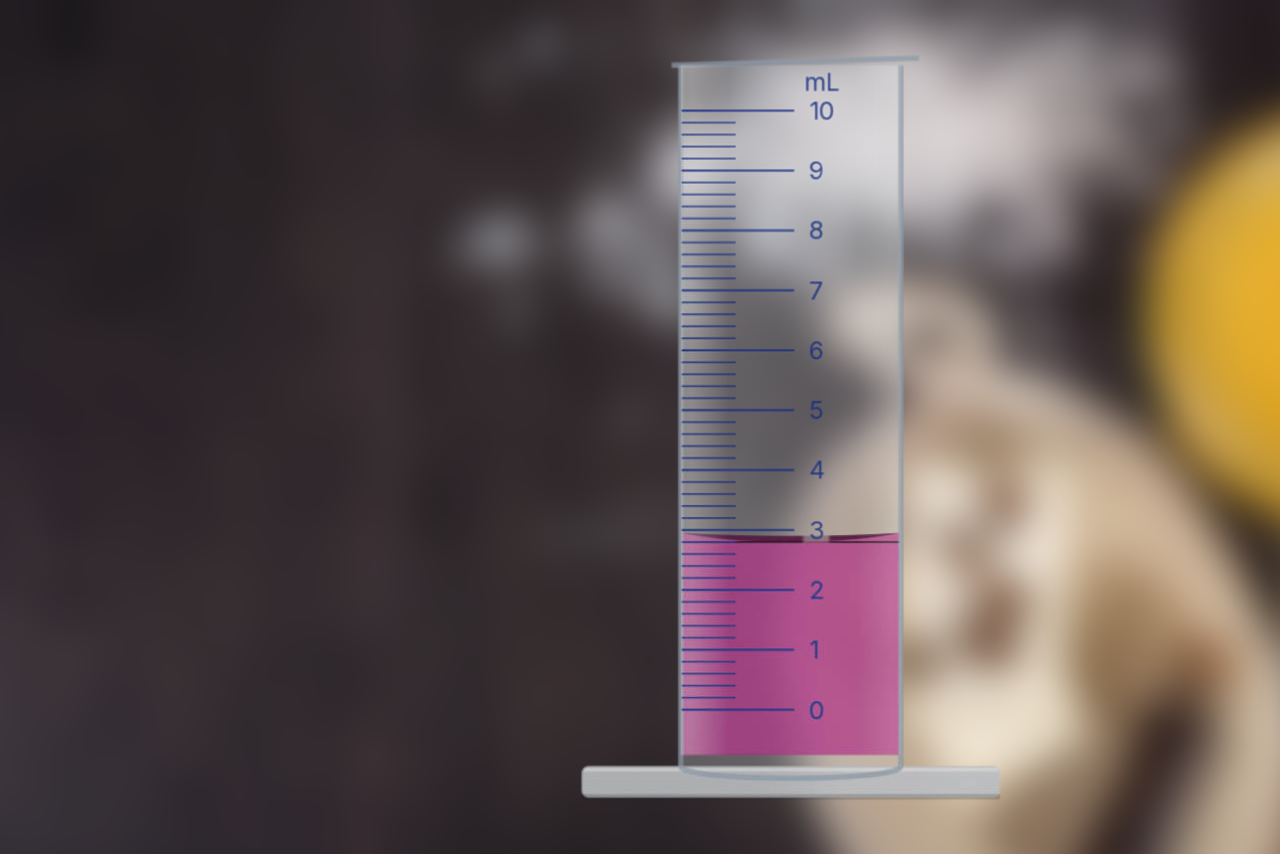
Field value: 2.8 mL
